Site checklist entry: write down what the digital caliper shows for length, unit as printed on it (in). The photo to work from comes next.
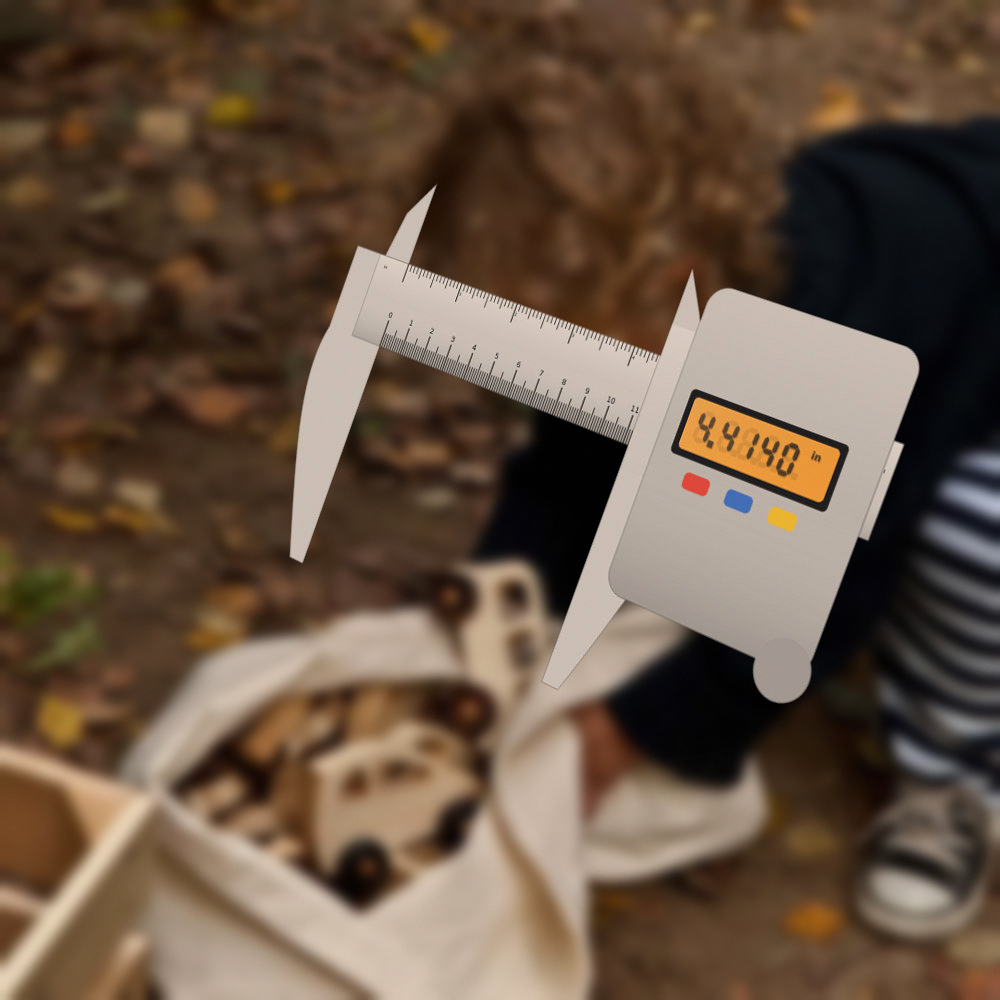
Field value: 4.4140 in
